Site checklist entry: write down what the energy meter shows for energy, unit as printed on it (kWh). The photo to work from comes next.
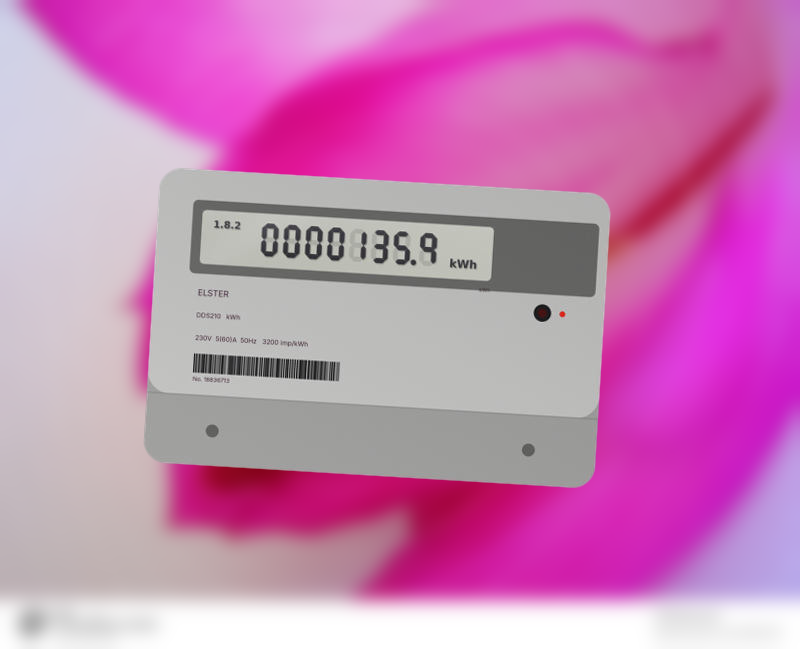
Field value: 135.9 kWh
